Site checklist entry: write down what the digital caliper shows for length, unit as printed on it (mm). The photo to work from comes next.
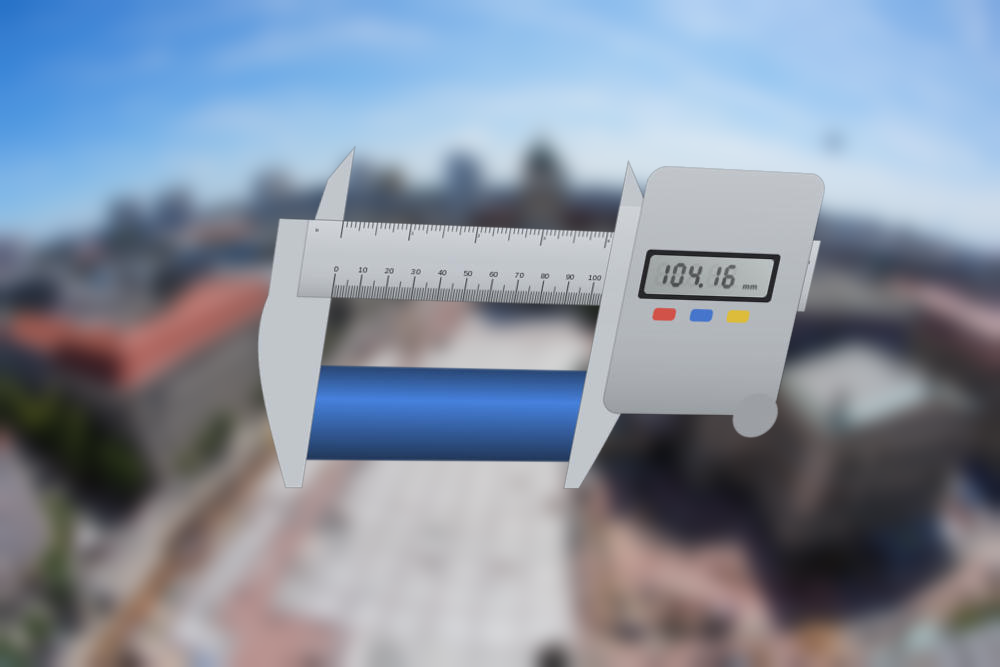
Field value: 104.16 mm
